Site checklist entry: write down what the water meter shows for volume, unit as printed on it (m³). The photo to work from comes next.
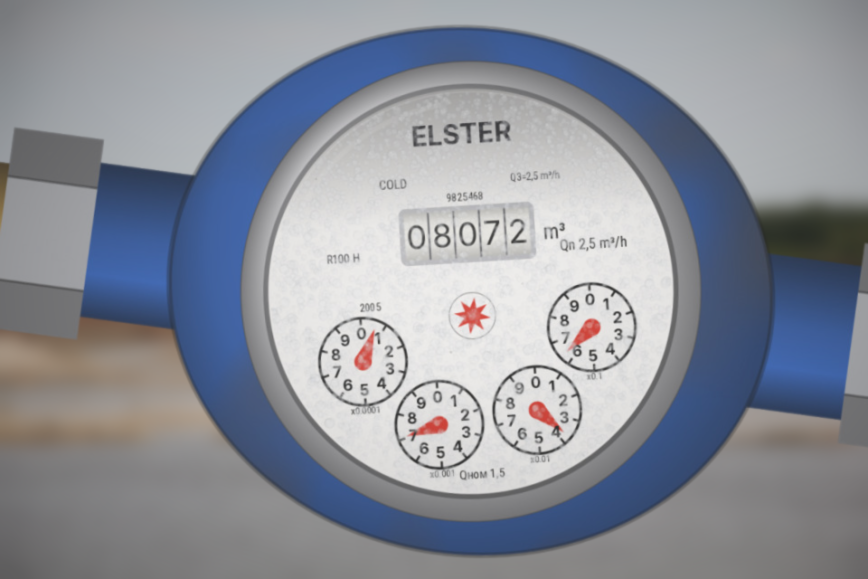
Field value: 8072.6370 m³
